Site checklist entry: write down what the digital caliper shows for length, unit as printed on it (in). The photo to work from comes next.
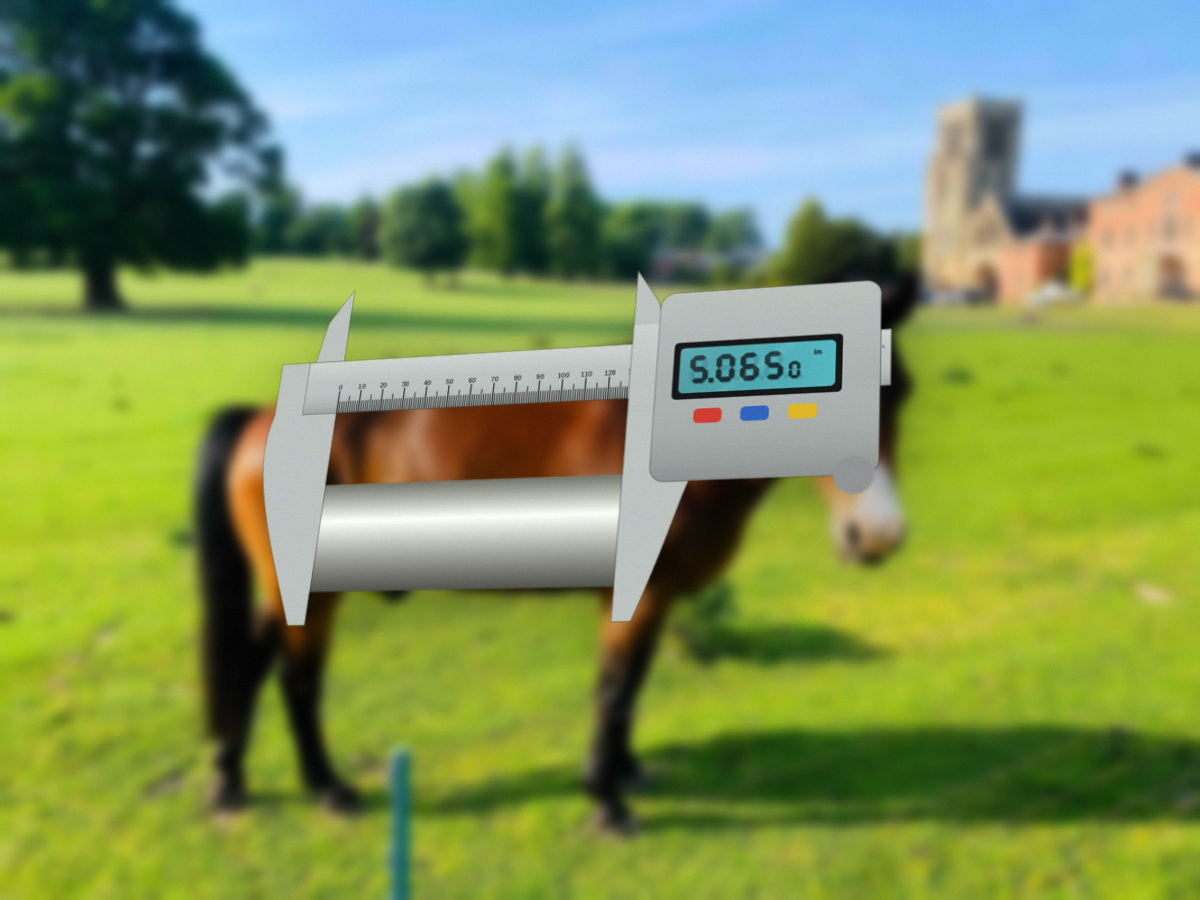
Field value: 5.0650 in
